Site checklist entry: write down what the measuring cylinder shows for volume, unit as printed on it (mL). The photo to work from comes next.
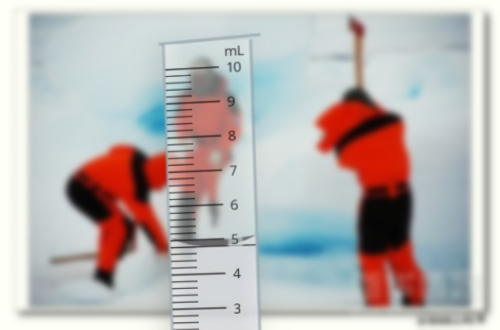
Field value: 4.8 mL
